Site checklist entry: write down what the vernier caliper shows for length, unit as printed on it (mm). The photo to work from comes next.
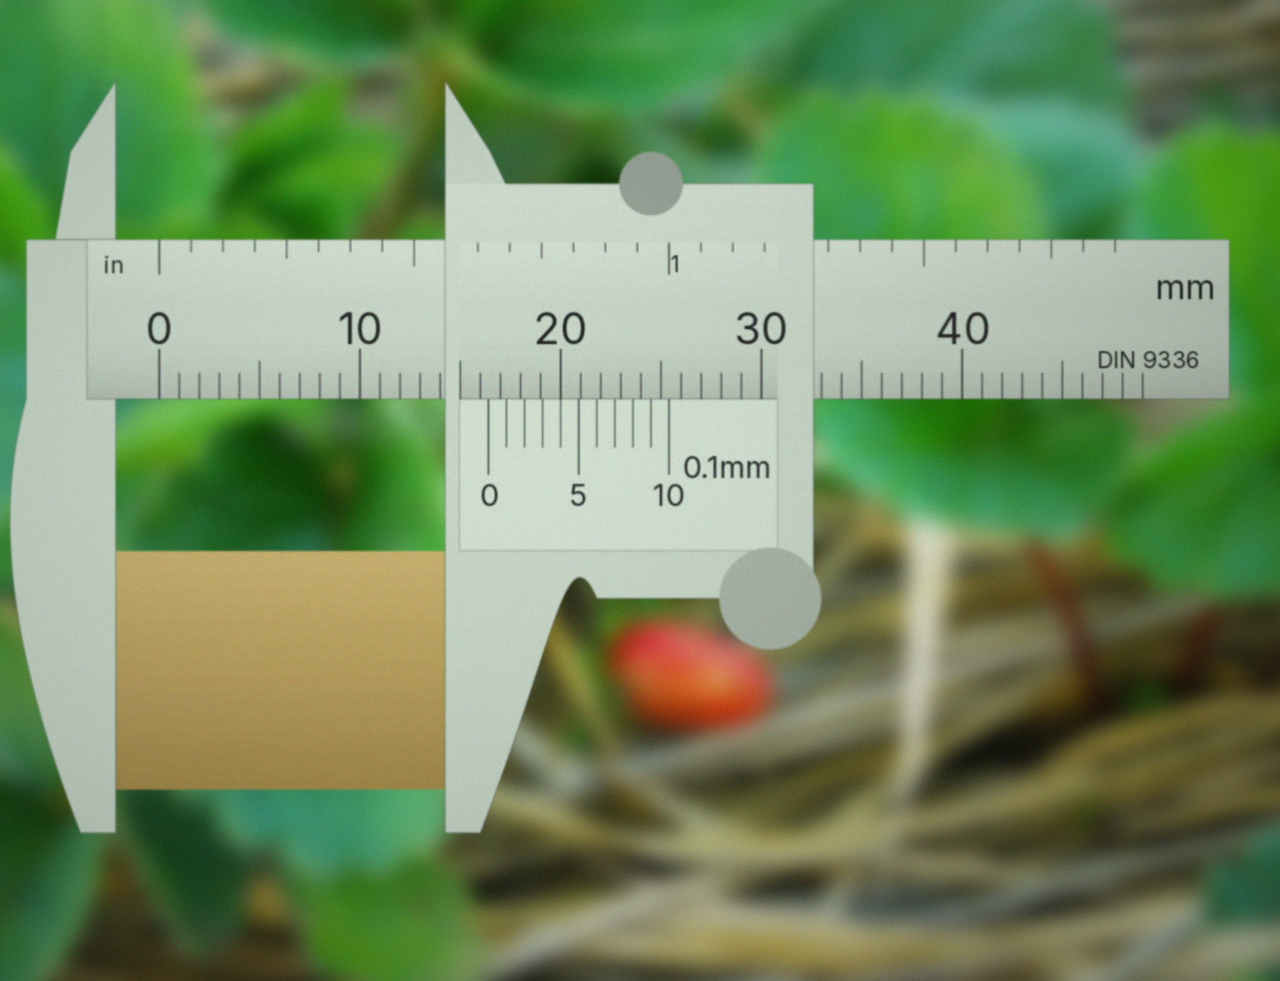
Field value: 16.4 mm
